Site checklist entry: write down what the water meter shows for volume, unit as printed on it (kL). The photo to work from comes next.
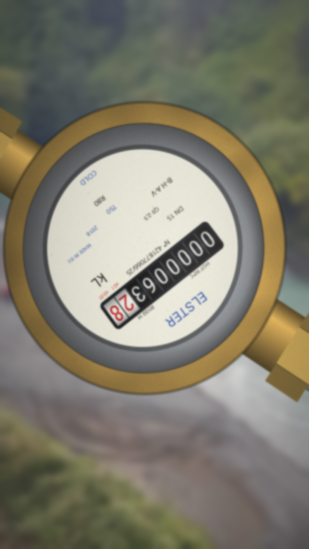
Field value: 63.28 kL
